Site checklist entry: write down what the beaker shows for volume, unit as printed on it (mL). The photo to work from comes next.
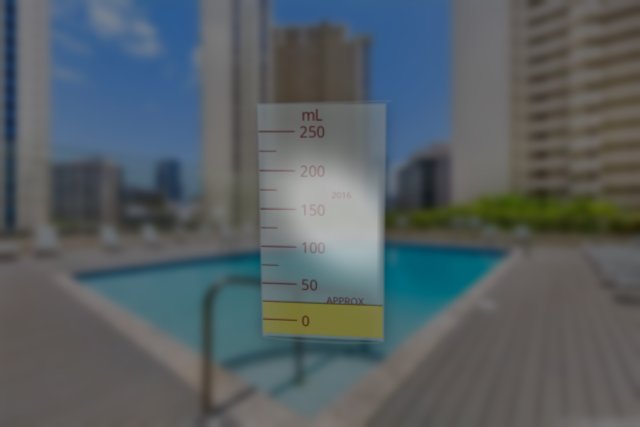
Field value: 25 mL
